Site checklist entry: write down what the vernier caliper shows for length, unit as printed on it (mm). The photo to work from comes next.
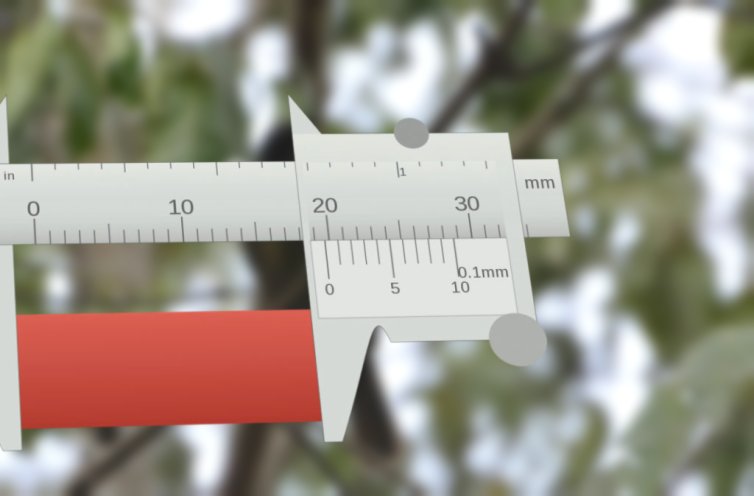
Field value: 19.7 mm
